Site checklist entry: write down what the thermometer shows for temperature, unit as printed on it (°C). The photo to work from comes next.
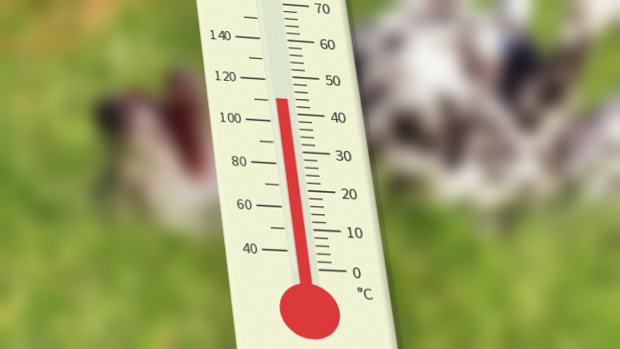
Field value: 44 °C
